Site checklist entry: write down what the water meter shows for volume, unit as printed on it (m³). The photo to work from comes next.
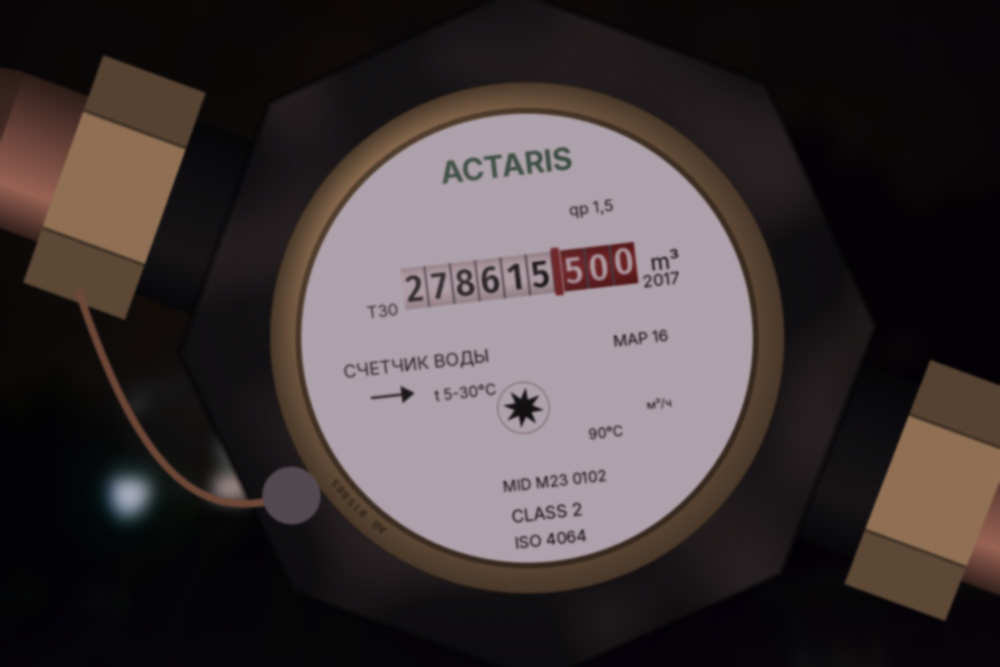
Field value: 278615.500 m³
